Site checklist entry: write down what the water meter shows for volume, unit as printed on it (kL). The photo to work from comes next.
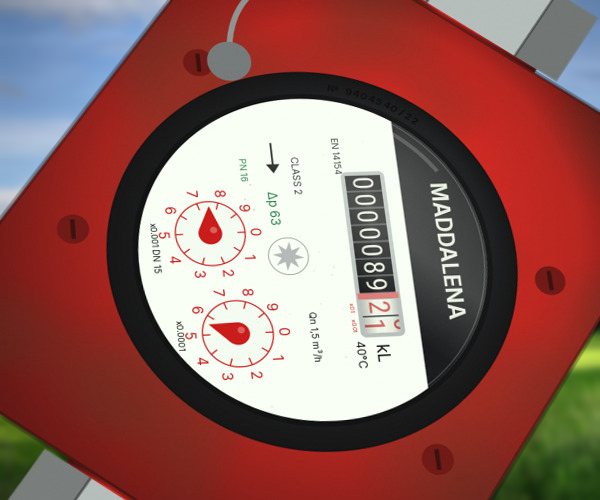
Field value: 89.2075 kL
